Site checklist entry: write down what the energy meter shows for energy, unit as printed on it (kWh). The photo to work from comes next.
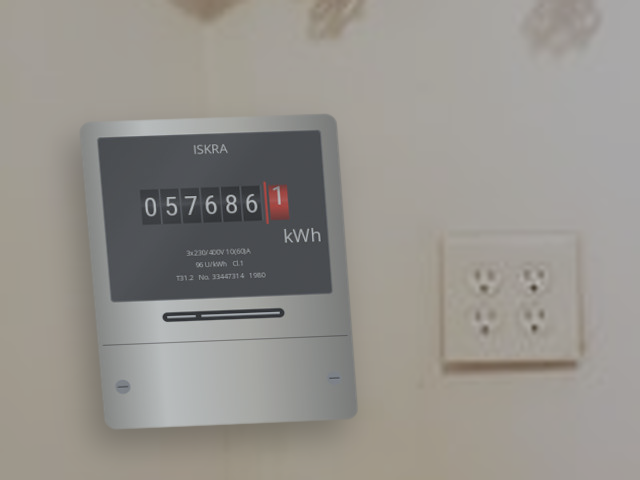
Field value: 57686.1 kWh
